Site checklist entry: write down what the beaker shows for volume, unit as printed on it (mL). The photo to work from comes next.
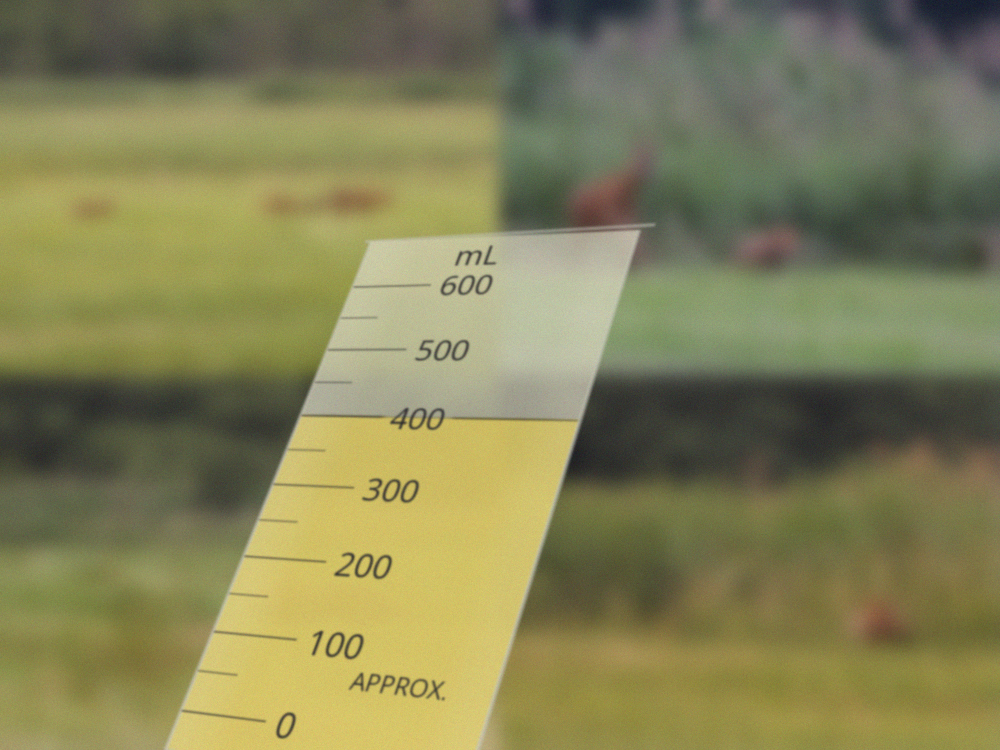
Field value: 400 mL
